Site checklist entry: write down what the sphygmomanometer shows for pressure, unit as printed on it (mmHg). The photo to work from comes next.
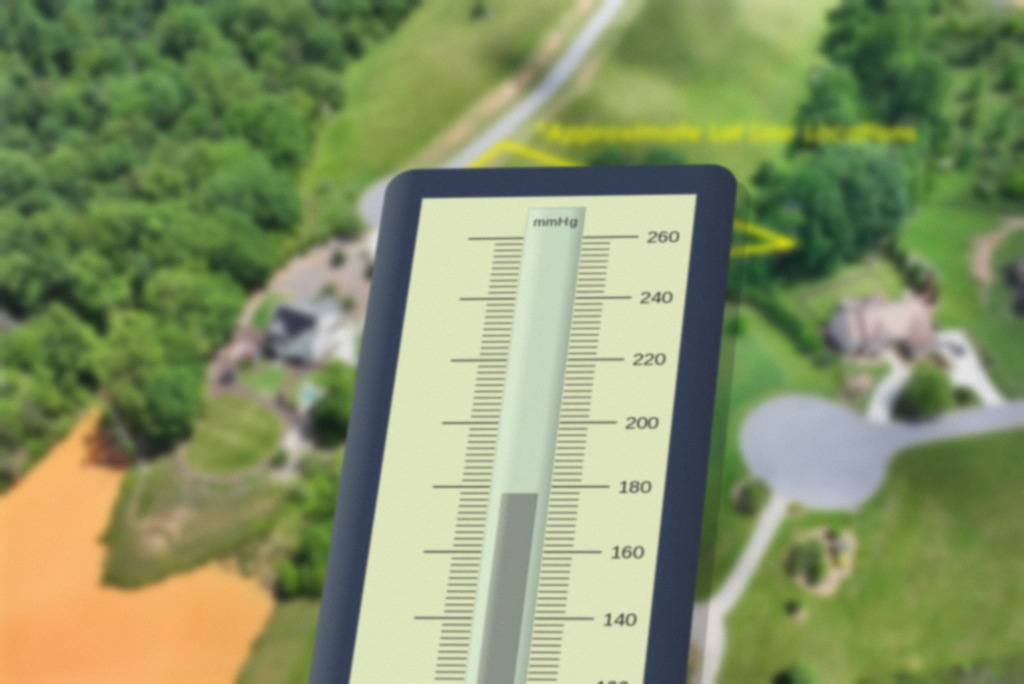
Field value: 178 mmHg
